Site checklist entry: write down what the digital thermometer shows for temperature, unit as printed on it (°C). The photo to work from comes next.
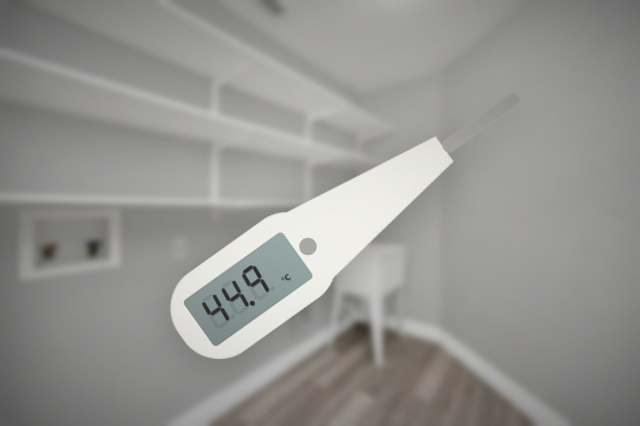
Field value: 44.9 °C
